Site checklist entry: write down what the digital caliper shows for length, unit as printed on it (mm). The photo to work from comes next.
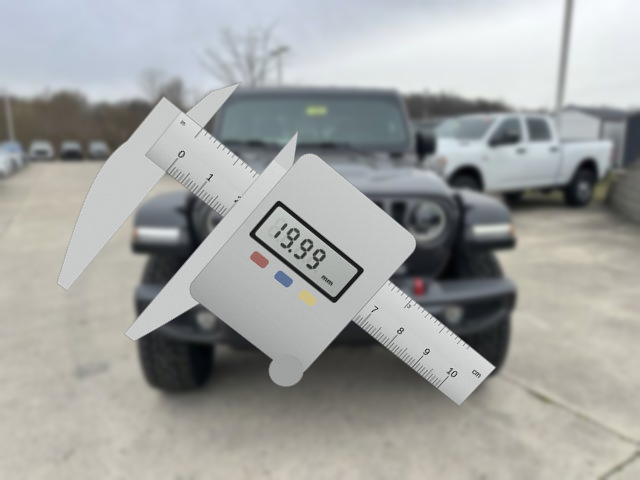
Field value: 19.99 mm
